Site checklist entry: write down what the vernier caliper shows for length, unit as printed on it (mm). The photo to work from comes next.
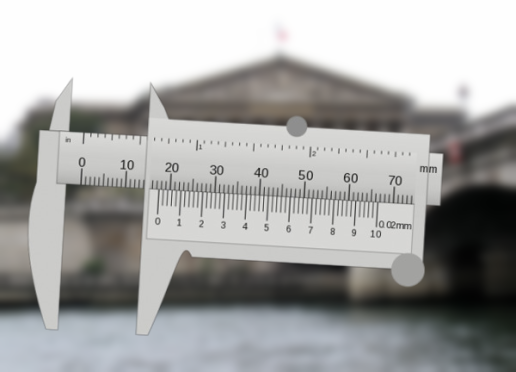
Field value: 17.5 mm
